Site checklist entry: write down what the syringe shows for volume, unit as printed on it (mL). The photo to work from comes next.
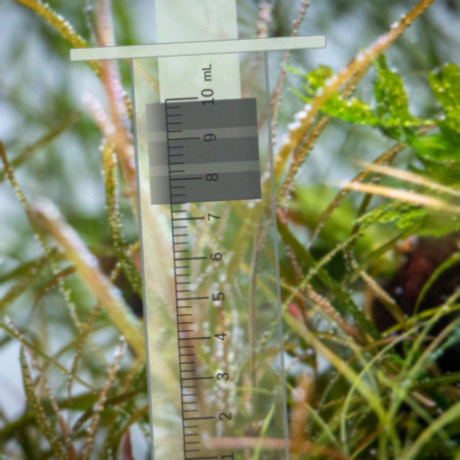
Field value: 7.4 mL
